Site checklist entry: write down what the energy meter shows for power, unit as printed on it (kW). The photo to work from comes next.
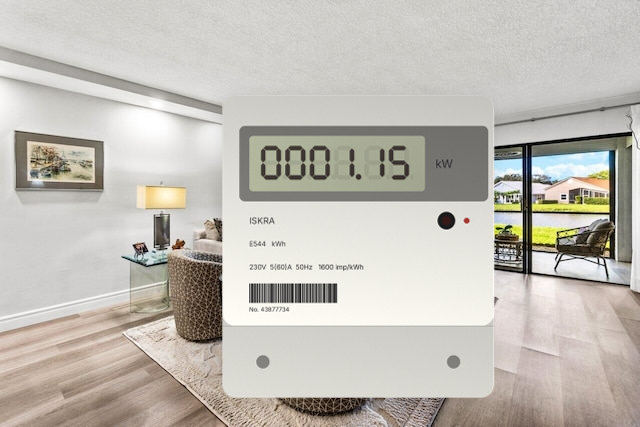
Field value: 1.15 kW
